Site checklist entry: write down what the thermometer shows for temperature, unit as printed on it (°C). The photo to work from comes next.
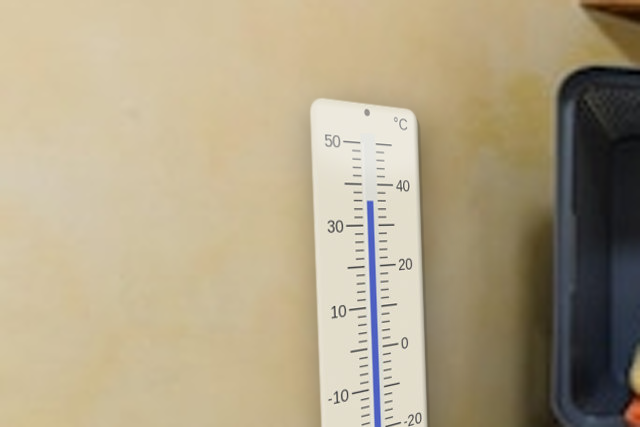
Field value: 36 °C
